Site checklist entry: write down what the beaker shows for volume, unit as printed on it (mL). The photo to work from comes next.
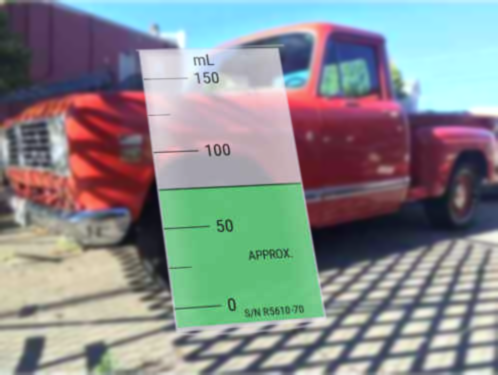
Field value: 75 mL
